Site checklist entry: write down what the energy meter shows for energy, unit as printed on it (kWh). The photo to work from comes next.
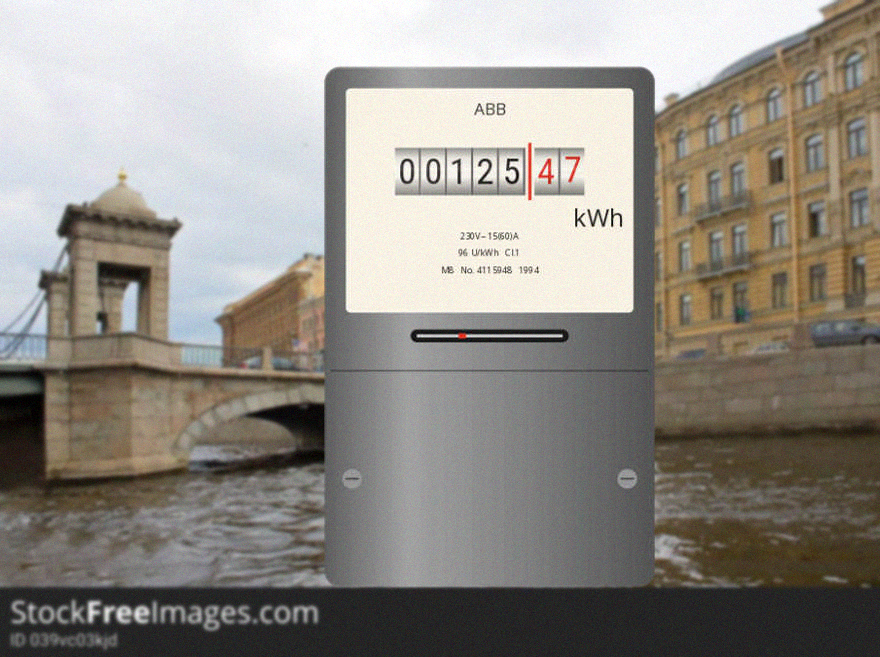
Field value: 125.47 kWh
